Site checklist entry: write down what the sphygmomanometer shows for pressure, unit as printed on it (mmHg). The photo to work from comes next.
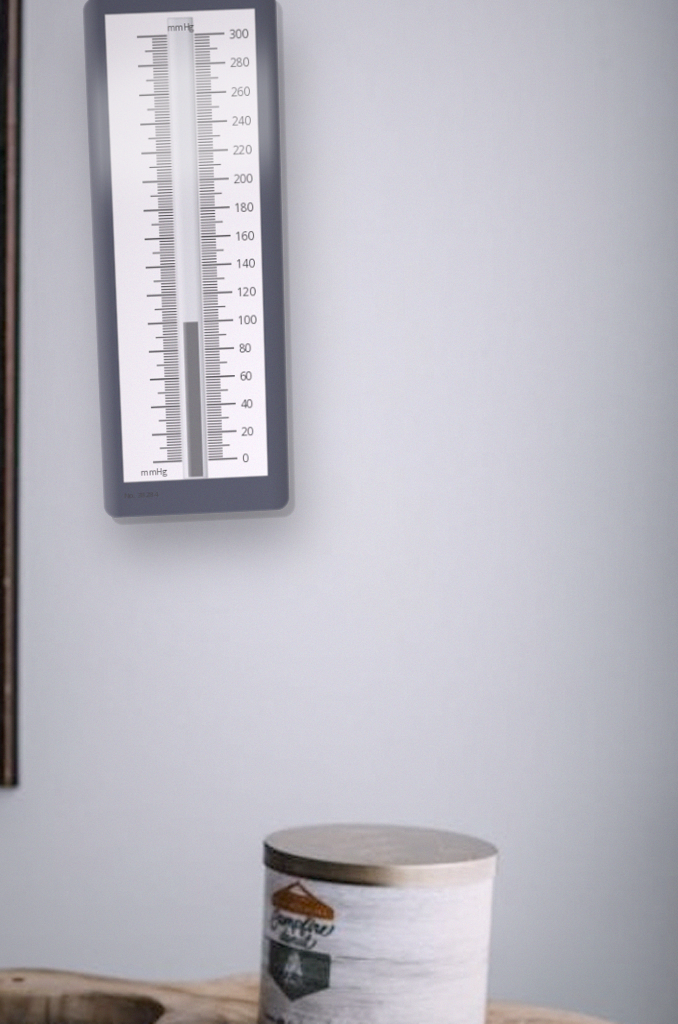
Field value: 100 mmHg
